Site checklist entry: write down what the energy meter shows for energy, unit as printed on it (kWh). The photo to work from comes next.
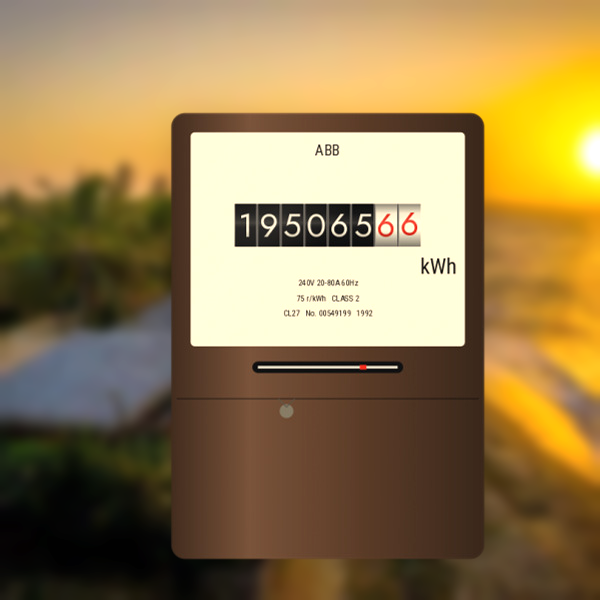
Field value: 195065.66 kWh
